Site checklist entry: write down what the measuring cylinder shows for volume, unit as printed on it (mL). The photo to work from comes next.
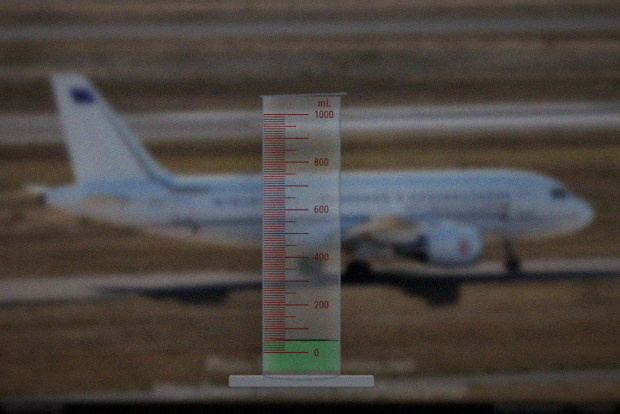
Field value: 50 mL
